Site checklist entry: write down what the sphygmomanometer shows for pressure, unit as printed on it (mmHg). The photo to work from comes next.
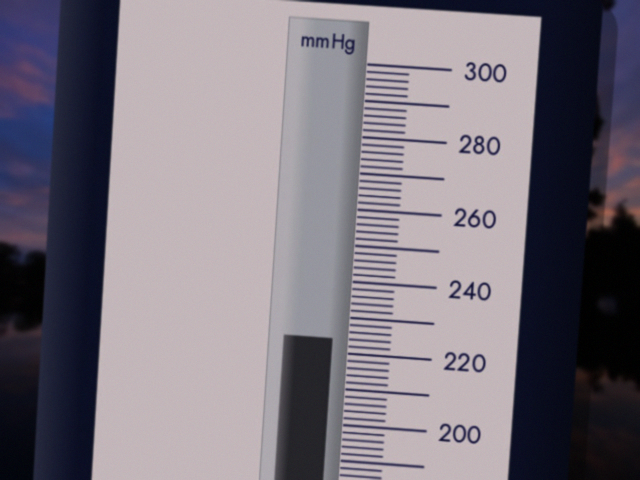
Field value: 224 mmHg
